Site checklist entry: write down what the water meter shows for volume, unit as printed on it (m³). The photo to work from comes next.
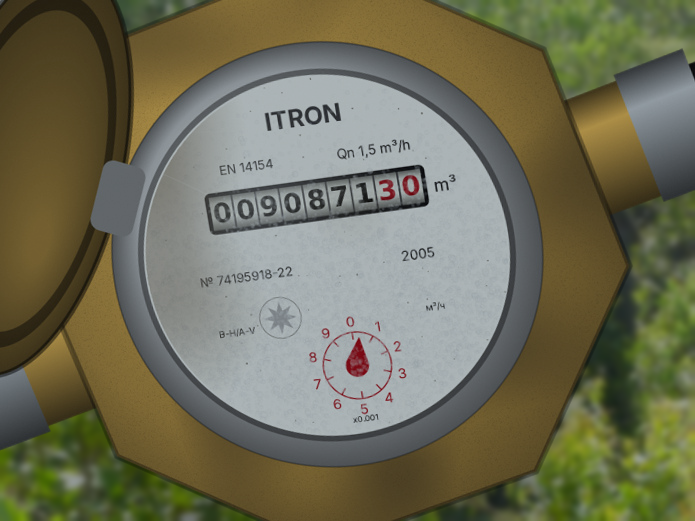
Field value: 90871.300 m³
